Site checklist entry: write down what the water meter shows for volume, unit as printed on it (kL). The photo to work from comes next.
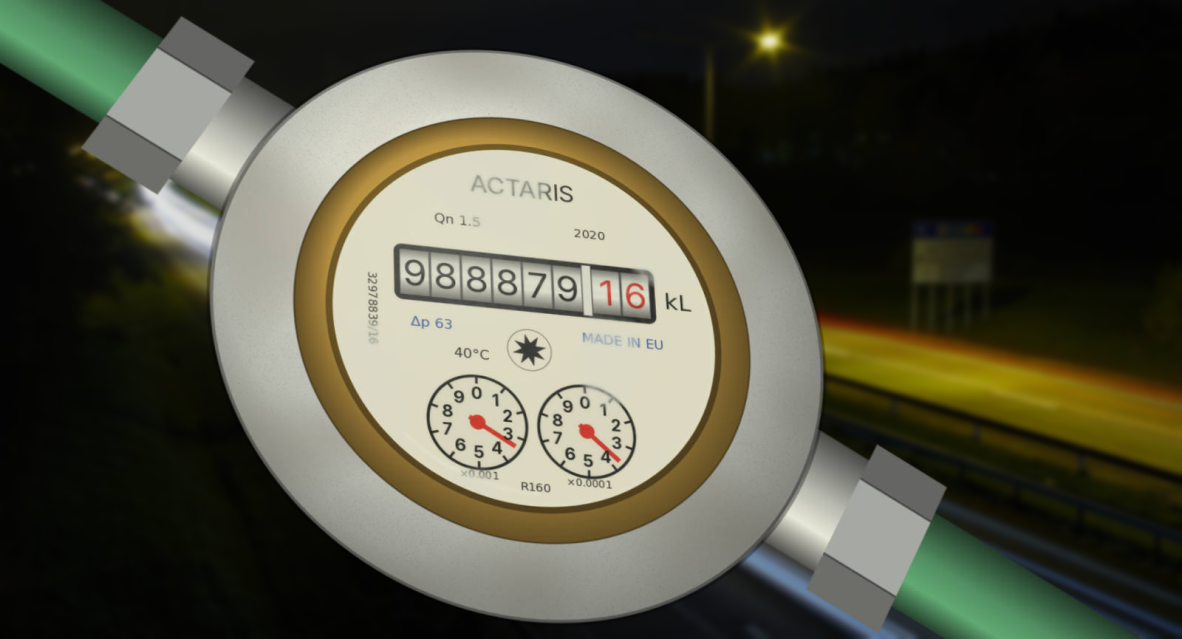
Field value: 988879.1633 kL
